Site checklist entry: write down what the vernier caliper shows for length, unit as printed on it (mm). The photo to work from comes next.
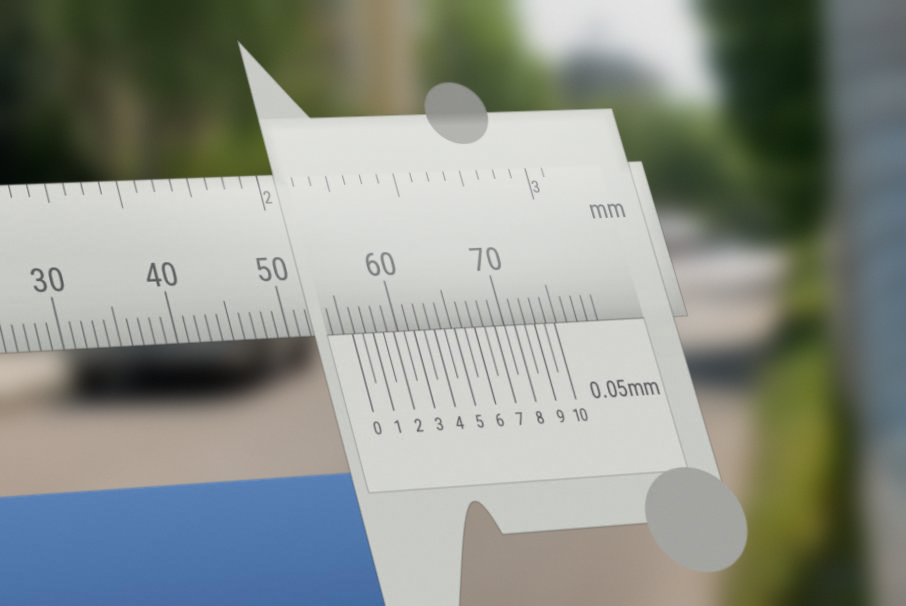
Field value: 55.8 mm
